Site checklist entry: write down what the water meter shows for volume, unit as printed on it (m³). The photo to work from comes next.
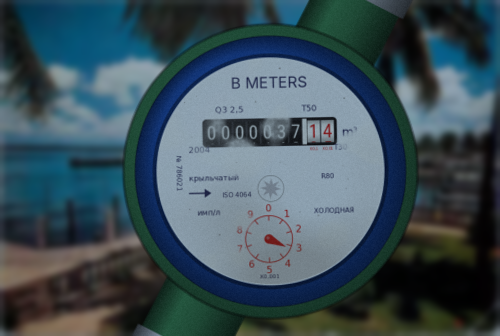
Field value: 37.143 m³
